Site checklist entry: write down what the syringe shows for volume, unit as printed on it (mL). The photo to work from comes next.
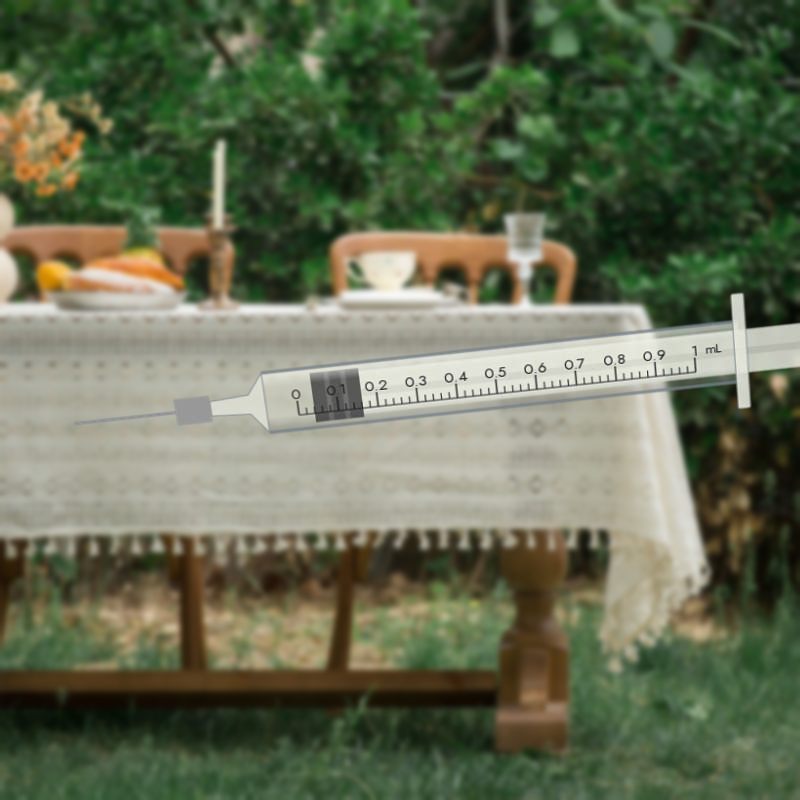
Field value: 0.04 mL
